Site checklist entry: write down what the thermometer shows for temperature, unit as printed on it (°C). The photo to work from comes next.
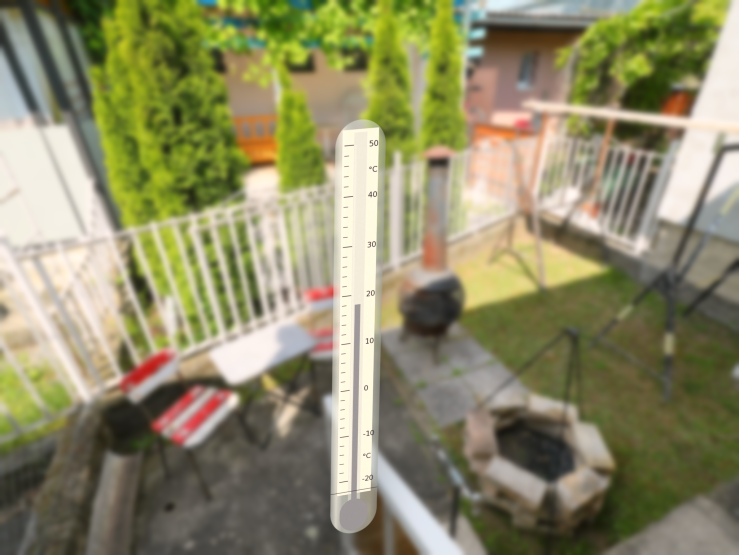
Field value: 18 °C
